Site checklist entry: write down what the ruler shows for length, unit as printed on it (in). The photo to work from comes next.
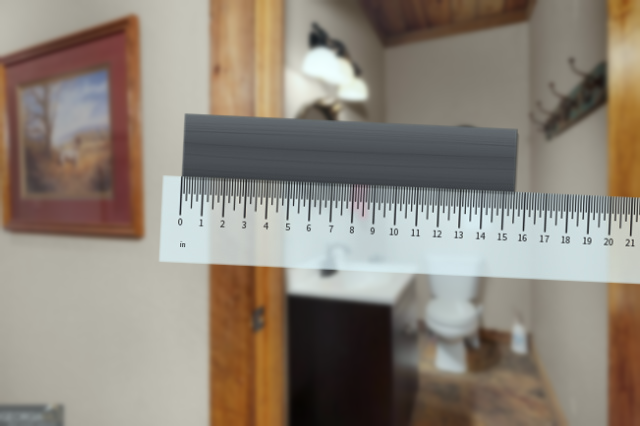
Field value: 15.5 in
